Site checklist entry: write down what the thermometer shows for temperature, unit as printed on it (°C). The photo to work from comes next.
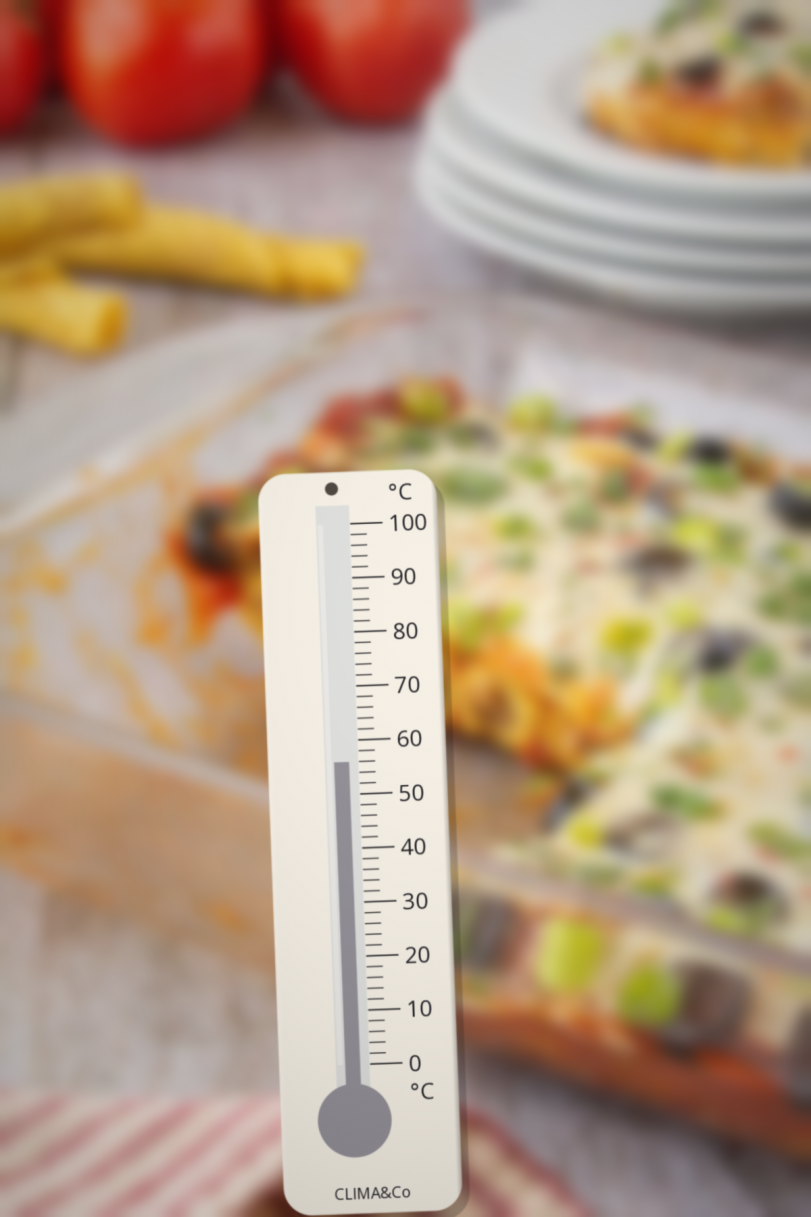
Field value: 56 °C
